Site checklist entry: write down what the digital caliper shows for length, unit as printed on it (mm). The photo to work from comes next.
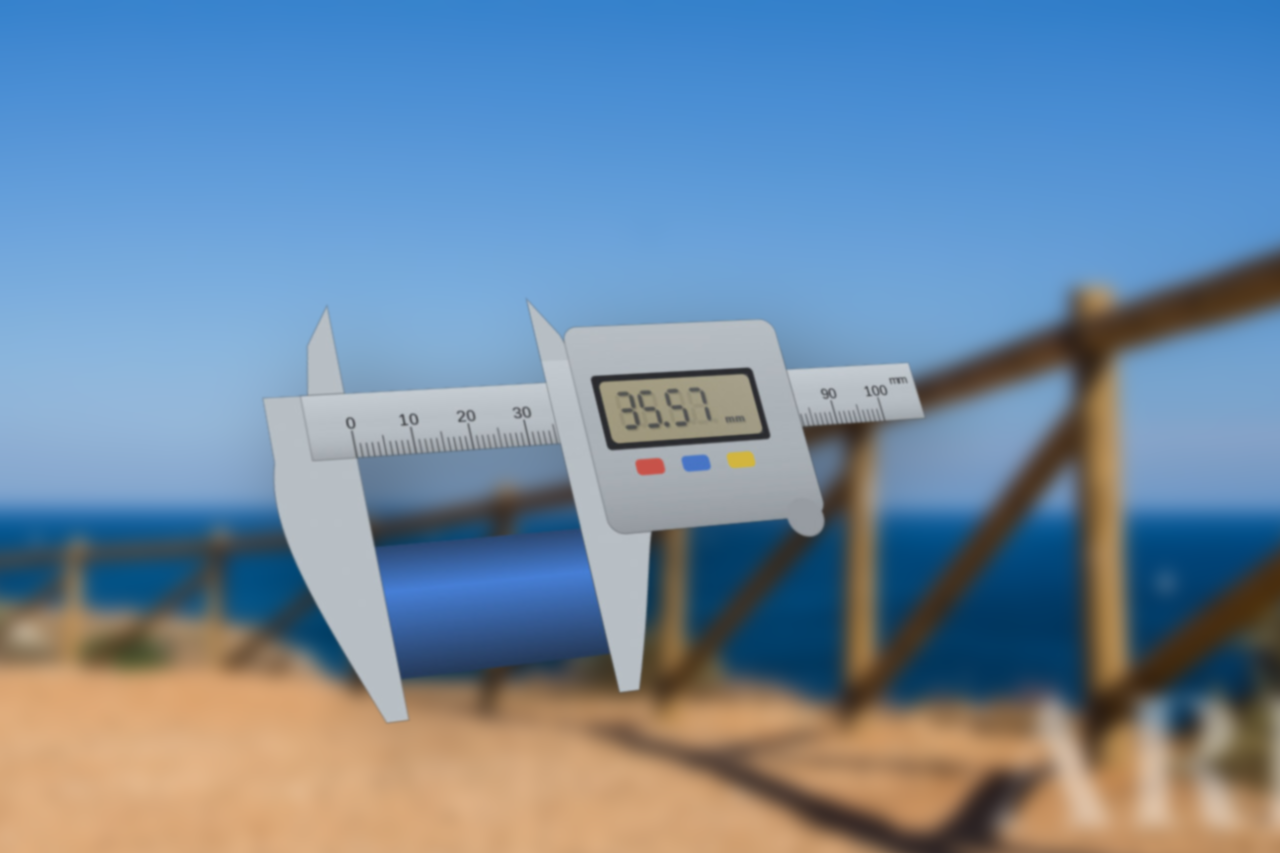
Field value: 35.57 mm
